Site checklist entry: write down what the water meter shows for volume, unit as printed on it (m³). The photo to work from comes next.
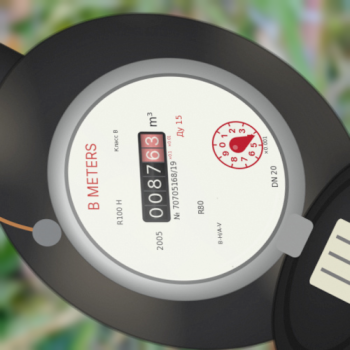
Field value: 87.634 m³
